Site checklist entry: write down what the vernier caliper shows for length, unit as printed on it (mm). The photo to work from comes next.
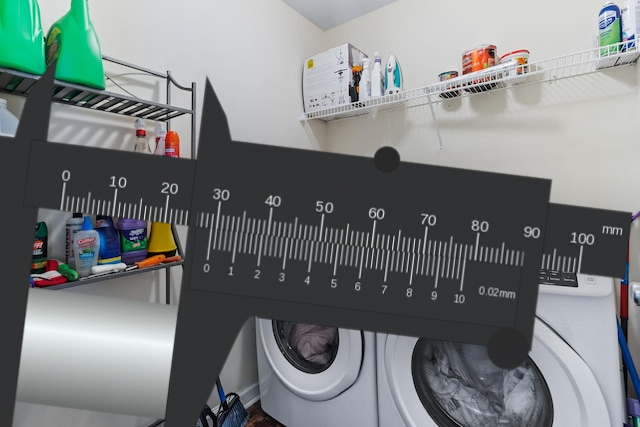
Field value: 29.0 mm
